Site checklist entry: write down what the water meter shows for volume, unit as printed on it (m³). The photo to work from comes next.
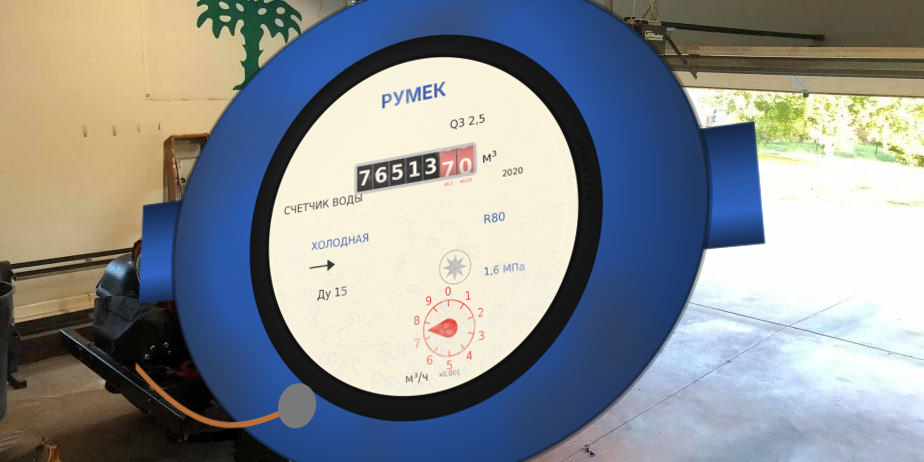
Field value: 76513.697 m³
